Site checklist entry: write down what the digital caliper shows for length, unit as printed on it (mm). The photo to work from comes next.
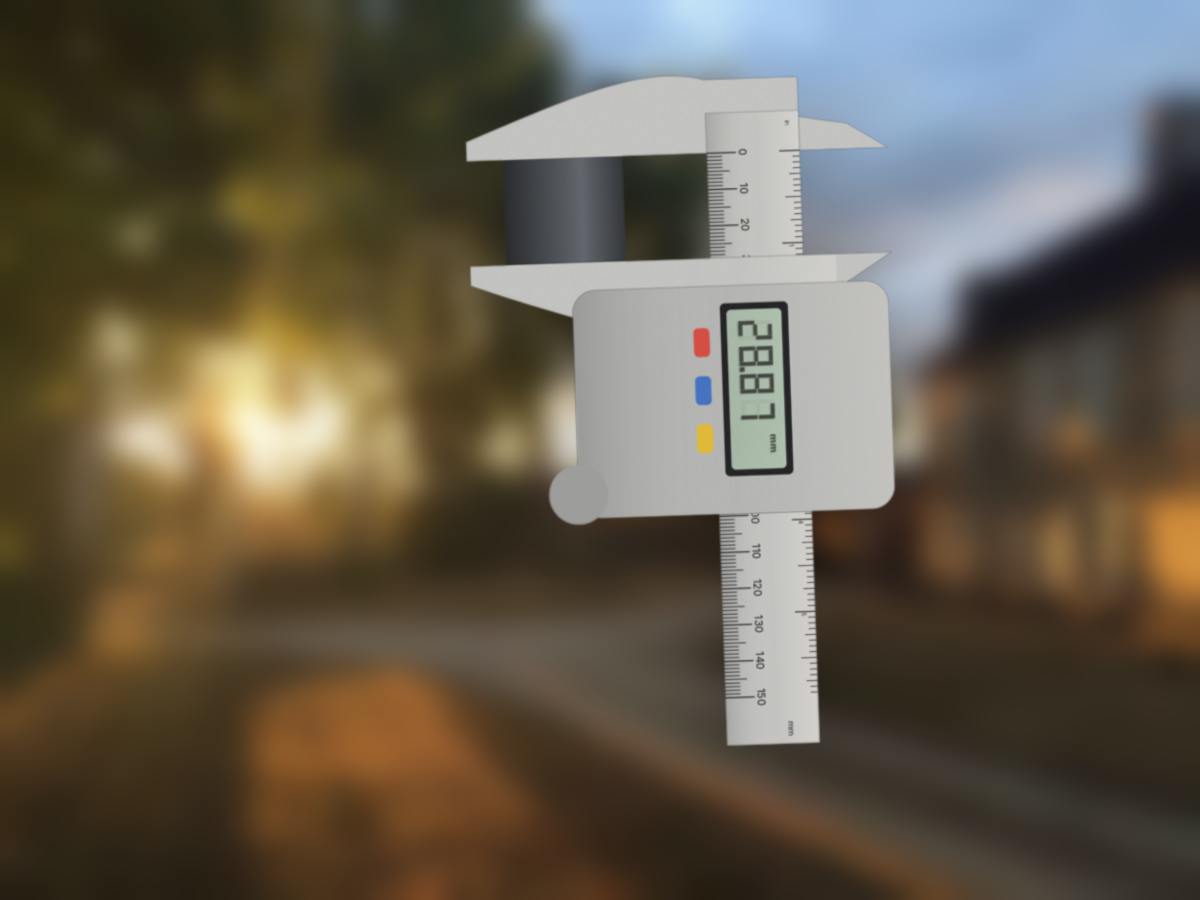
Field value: 28.87 mm
